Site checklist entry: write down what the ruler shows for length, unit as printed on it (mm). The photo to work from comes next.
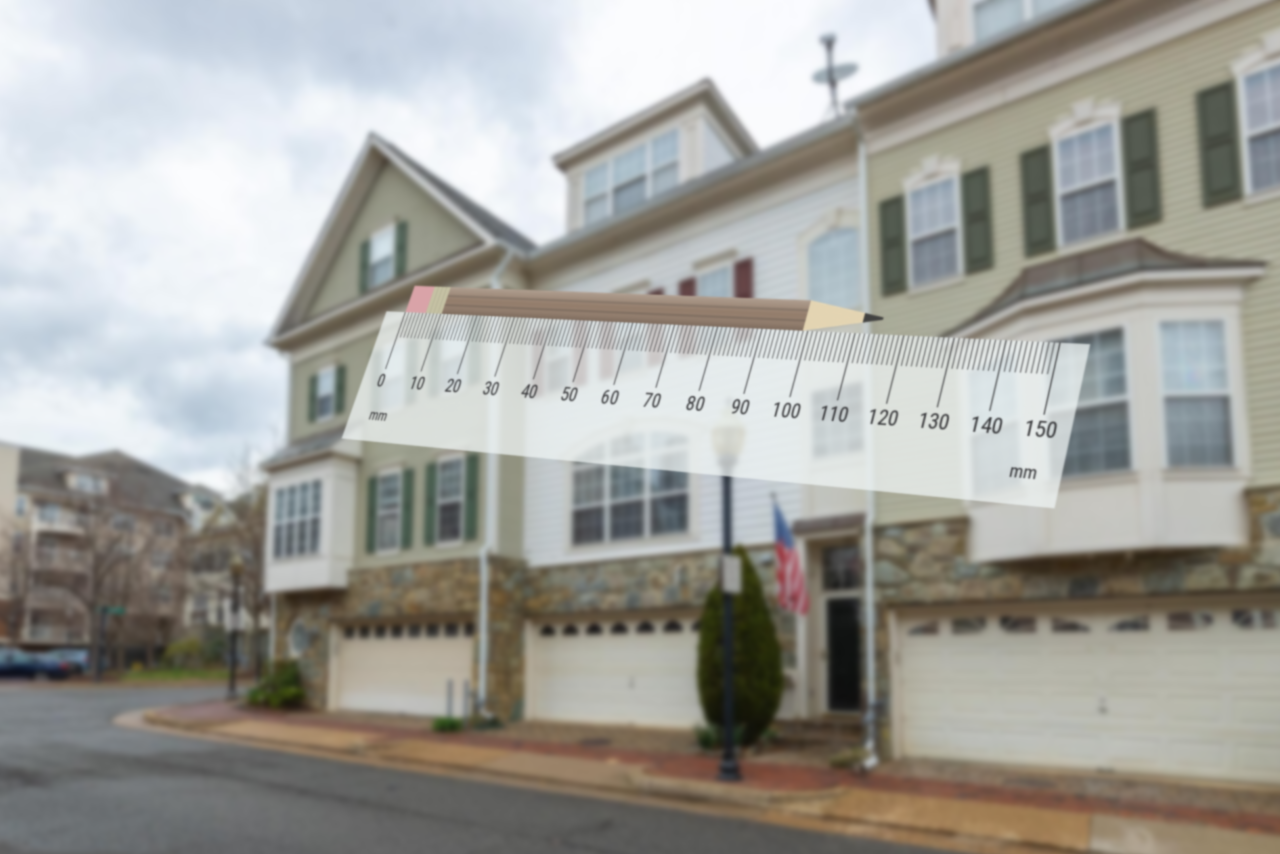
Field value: 115 mm
